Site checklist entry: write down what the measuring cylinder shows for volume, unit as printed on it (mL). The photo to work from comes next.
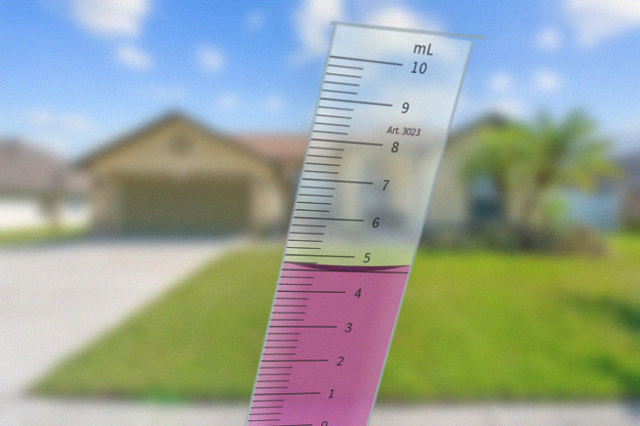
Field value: 4.6 mL
